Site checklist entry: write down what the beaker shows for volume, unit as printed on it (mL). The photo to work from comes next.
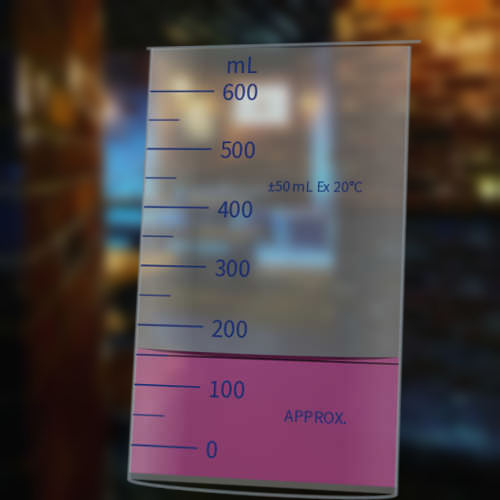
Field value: 150 mL
